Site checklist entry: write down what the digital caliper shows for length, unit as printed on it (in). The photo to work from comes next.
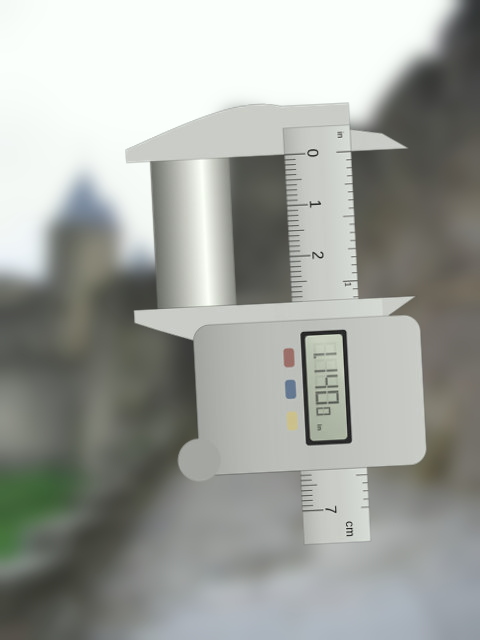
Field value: 1.1400 in
